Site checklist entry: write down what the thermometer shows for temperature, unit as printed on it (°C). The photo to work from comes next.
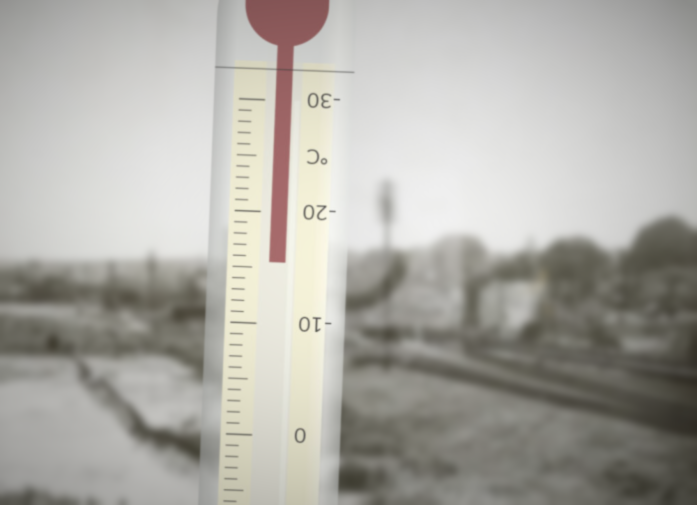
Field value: -15.5 °C
